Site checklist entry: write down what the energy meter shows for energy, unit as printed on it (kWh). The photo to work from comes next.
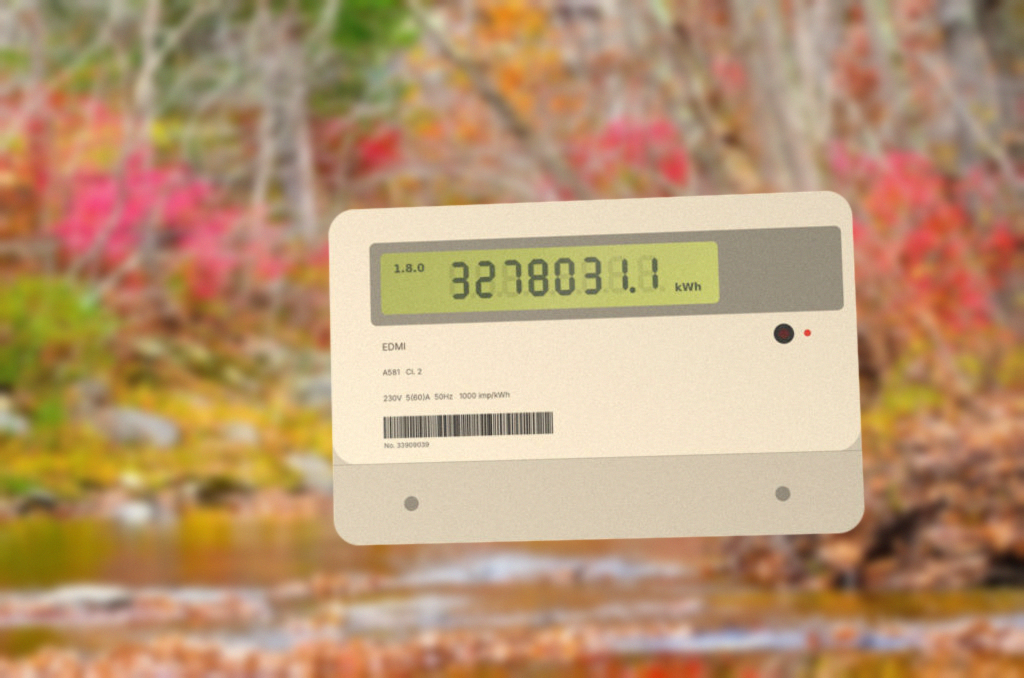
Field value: 3278031.1 kWh
